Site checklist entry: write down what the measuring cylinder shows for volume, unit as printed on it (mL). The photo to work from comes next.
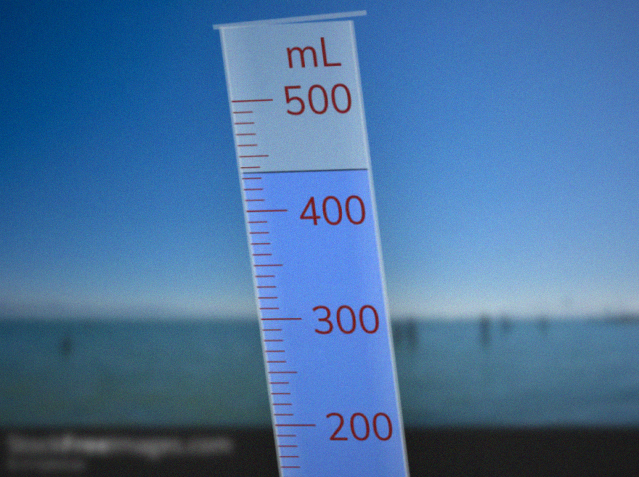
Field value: 435 mL
